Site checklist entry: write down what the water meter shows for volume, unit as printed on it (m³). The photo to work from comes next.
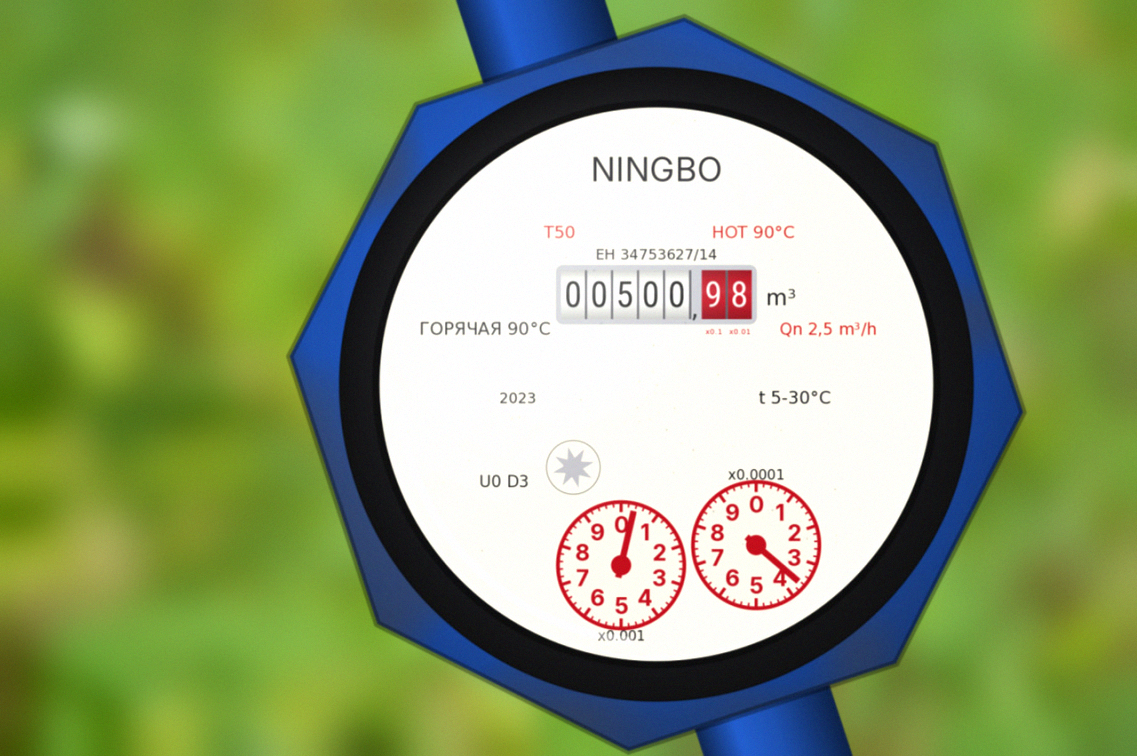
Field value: 500.9803 m³
